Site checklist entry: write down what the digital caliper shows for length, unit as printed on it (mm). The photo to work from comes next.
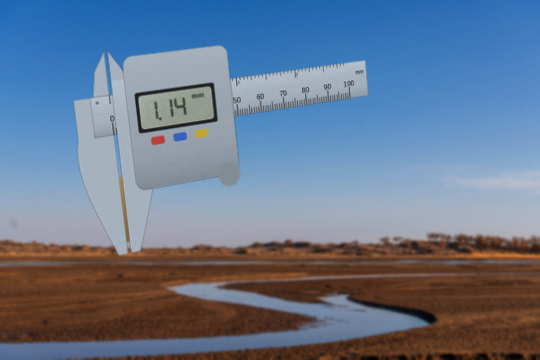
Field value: 1.14 mm
